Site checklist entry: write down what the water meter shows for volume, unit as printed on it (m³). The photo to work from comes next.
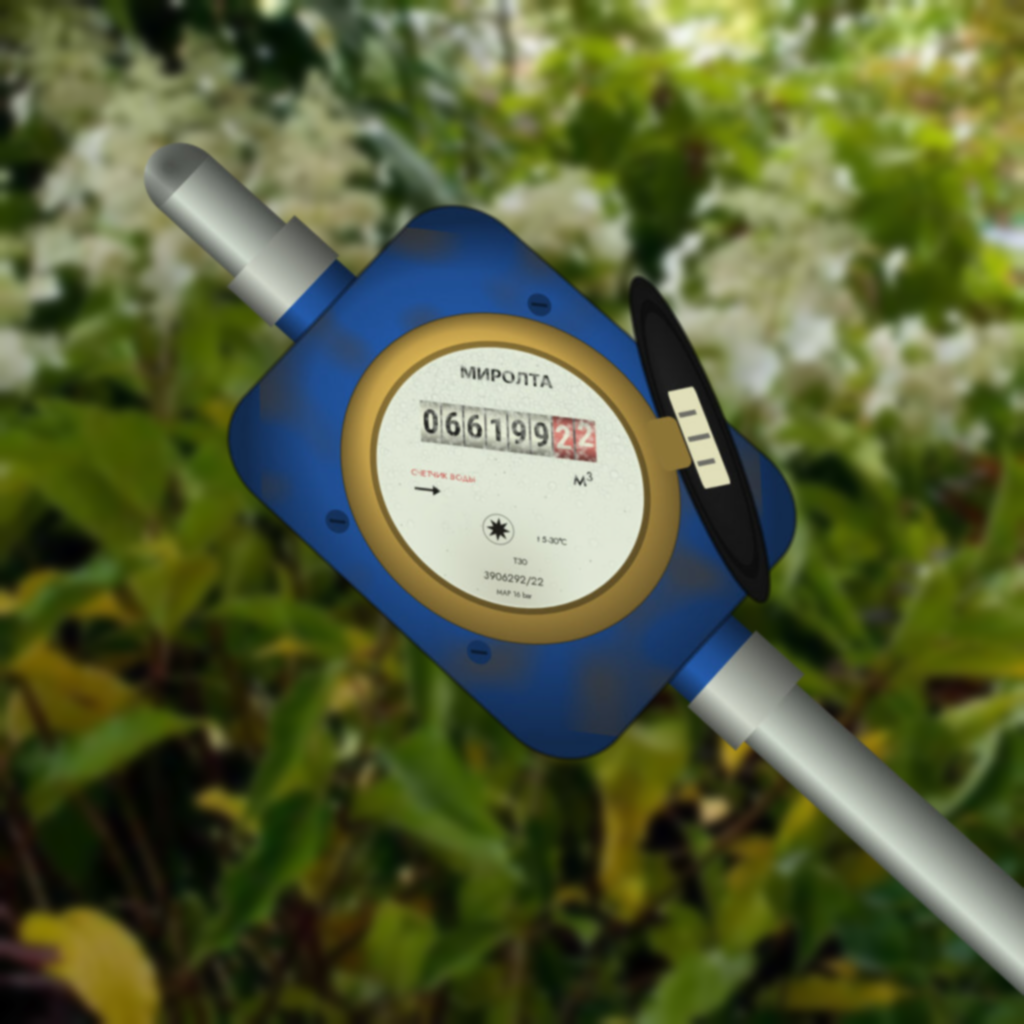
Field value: 66199.22 m³
